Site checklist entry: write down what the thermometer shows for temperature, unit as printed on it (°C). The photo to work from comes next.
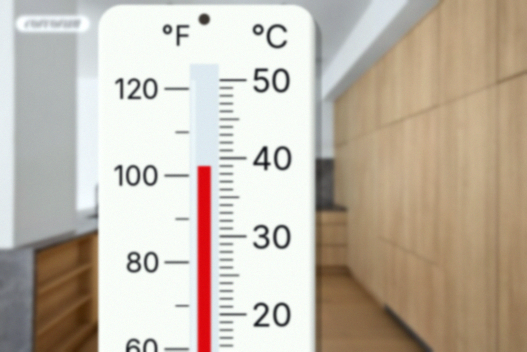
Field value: 39 °C
